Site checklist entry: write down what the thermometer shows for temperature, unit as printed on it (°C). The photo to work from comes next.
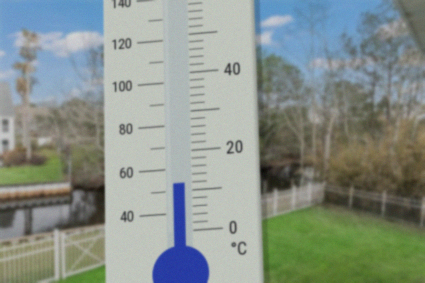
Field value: 12 °C
